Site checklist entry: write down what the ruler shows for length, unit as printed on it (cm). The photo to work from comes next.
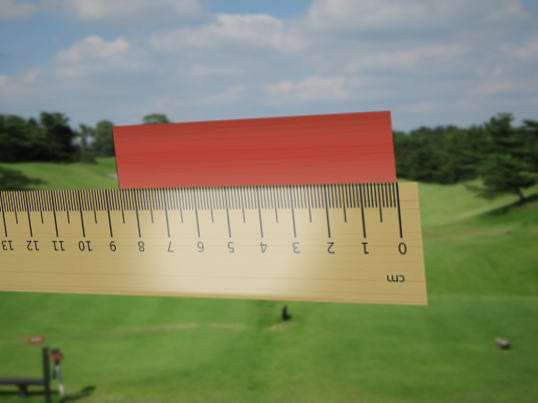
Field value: 8.5 cm
